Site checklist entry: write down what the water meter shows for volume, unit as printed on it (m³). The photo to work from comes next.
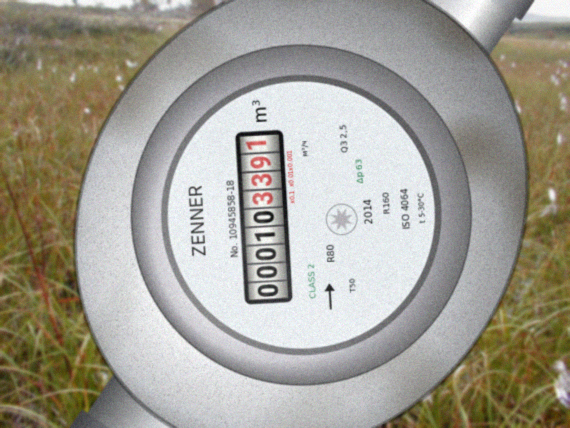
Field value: 10.3391 m³
